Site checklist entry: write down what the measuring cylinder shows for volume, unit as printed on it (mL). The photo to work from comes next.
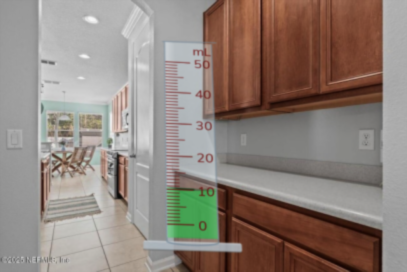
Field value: 10 mL
